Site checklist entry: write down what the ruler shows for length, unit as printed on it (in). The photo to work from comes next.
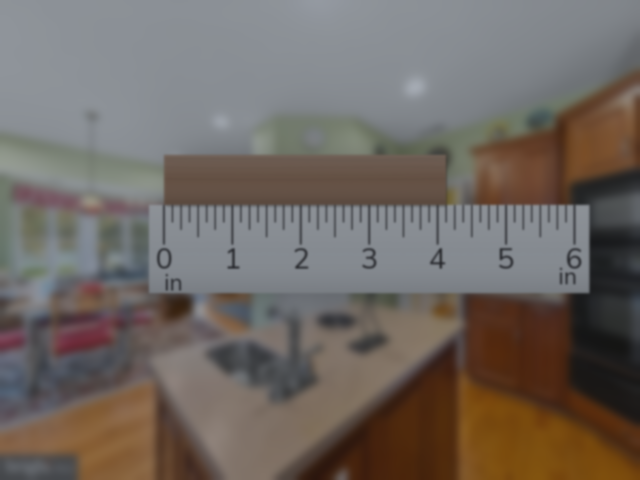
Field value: 4.125 in
